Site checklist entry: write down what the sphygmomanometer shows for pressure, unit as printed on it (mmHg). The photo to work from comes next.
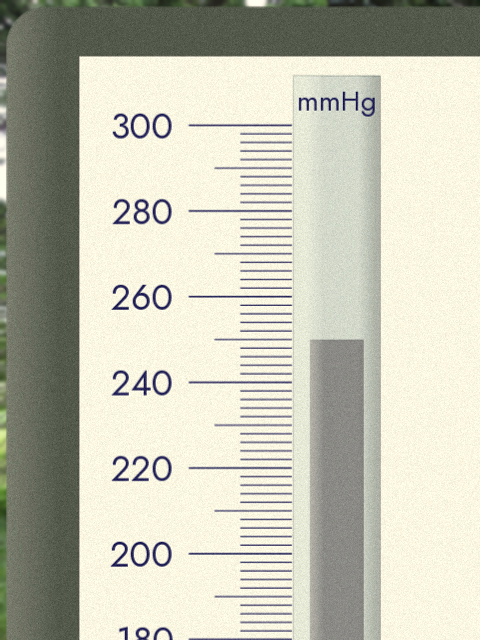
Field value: 250 mmHg
